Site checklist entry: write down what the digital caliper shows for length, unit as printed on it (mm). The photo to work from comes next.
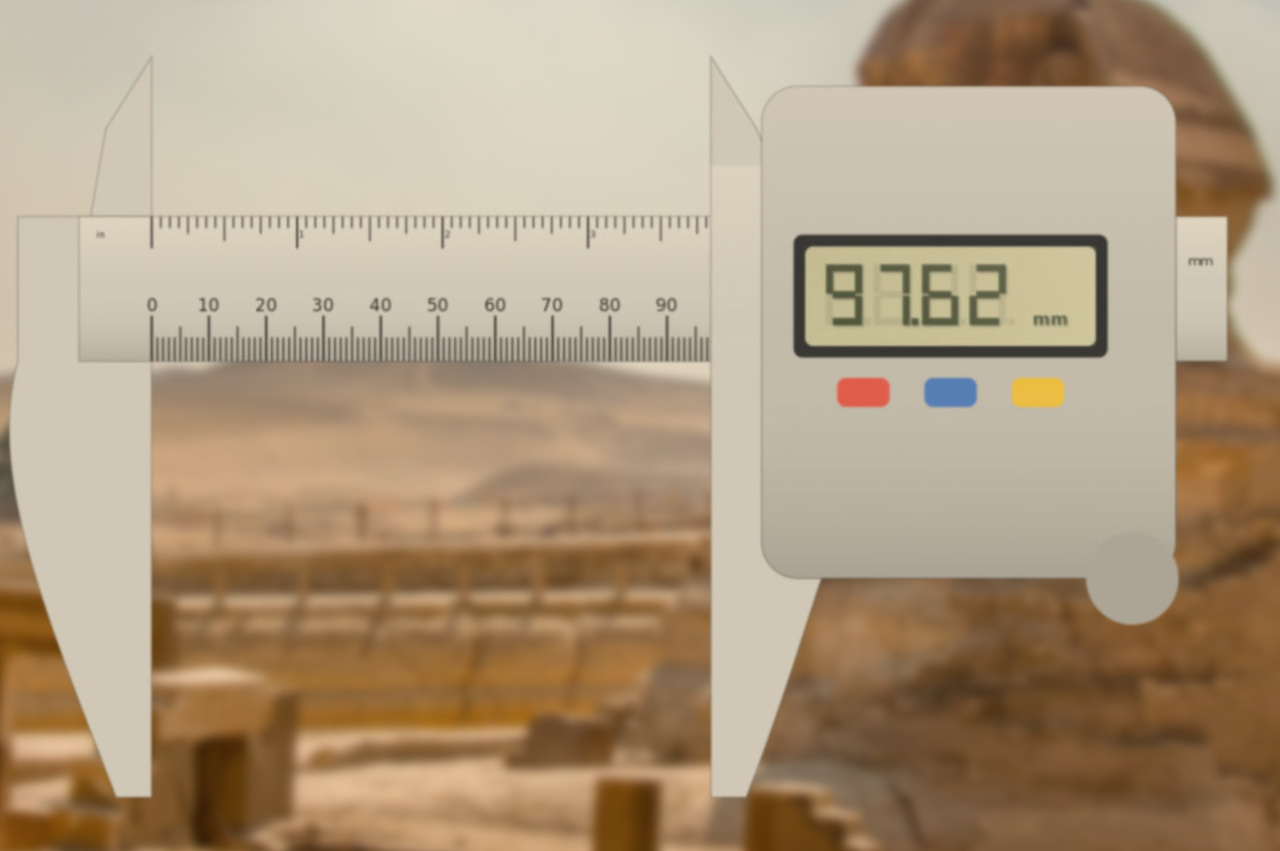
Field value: 97.62 mm
